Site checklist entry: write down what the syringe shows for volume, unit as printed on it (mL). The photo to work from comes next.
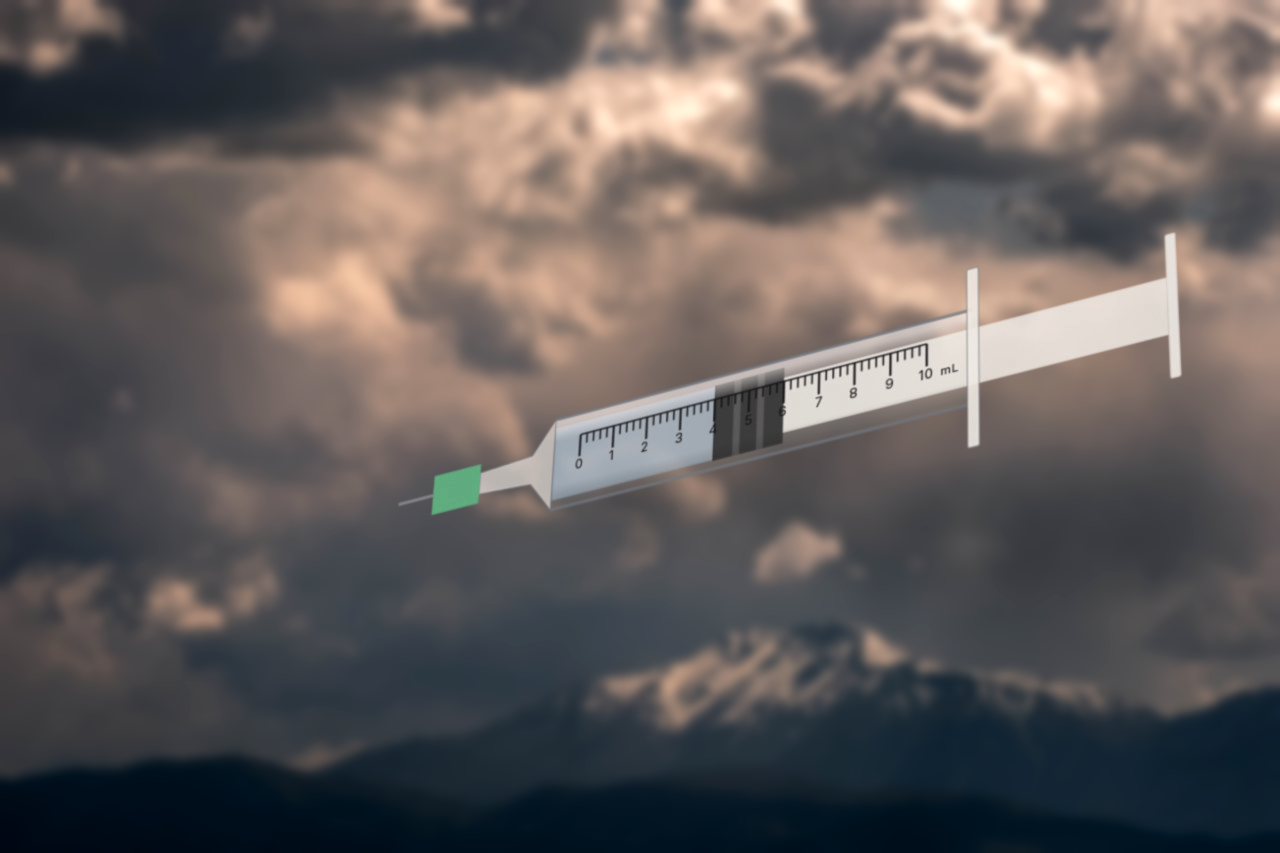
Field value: 4 mL
